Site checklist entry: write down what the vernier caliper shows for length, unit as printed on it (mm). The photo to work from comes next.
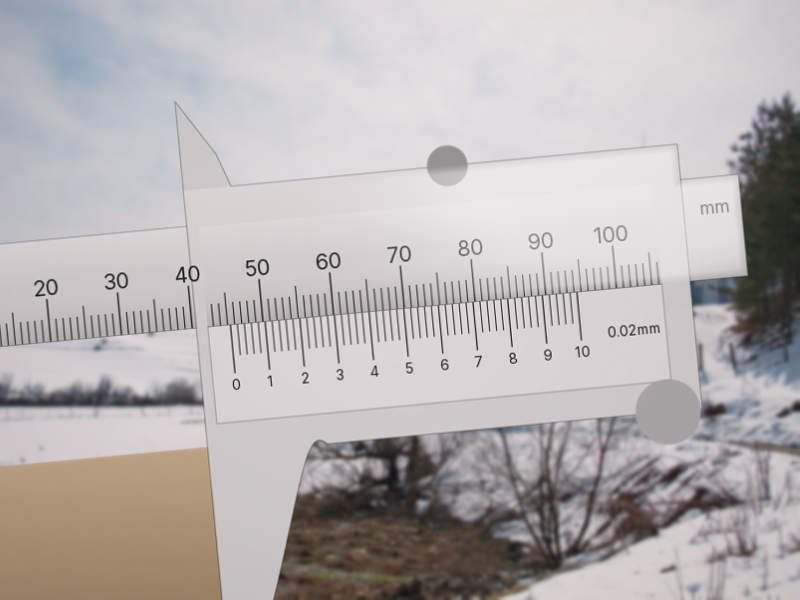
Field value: 45.4 mm
